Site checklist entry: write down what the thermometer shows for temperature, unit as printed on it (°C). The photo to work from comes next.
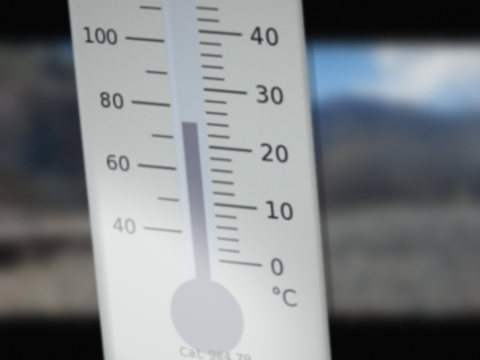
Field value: 24 °C
